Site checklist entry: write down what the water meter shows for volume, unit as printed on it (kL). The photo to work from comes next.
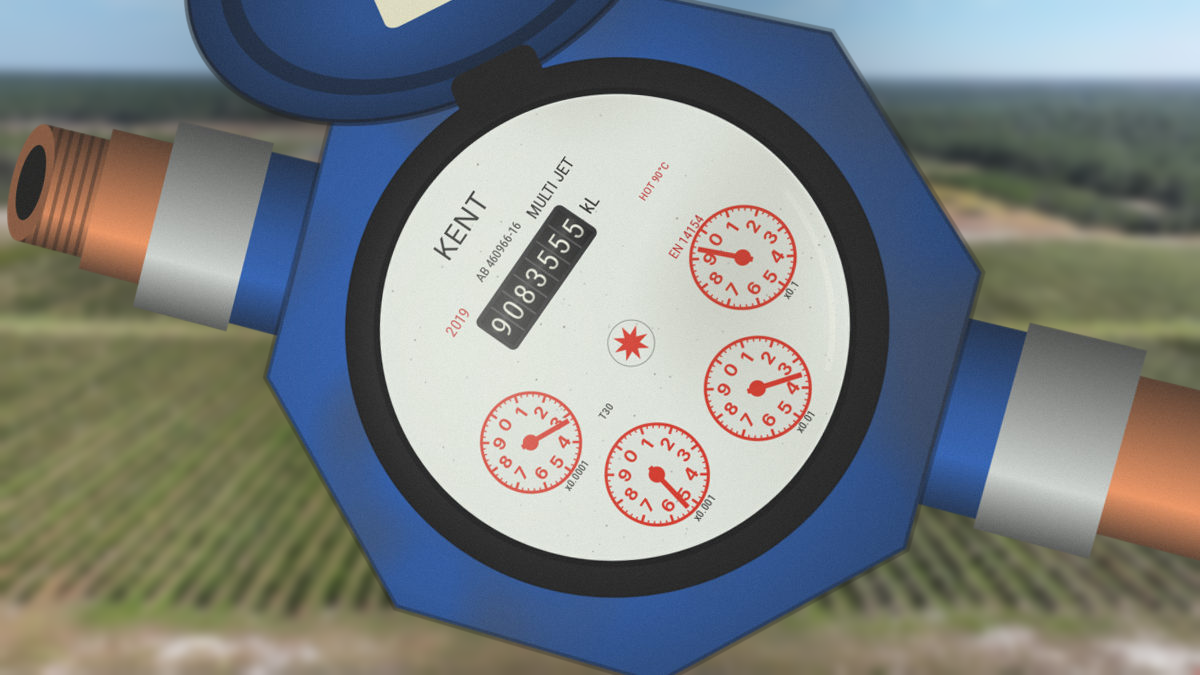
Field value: 9083554.9353 kL
